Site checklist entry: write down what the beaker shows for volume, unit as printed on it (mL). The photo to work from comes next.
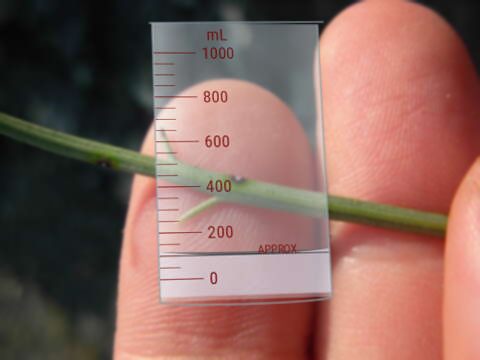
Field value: 100 mL
